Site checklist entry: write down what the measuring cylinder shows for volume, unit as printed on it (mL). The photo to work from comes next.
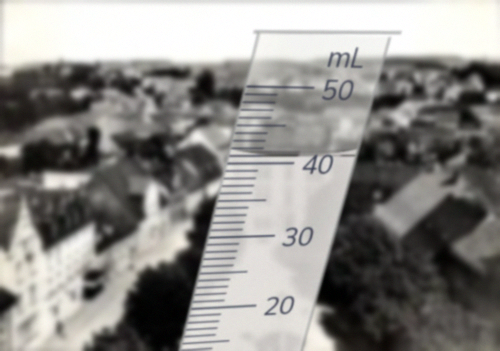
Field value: 41 mL
